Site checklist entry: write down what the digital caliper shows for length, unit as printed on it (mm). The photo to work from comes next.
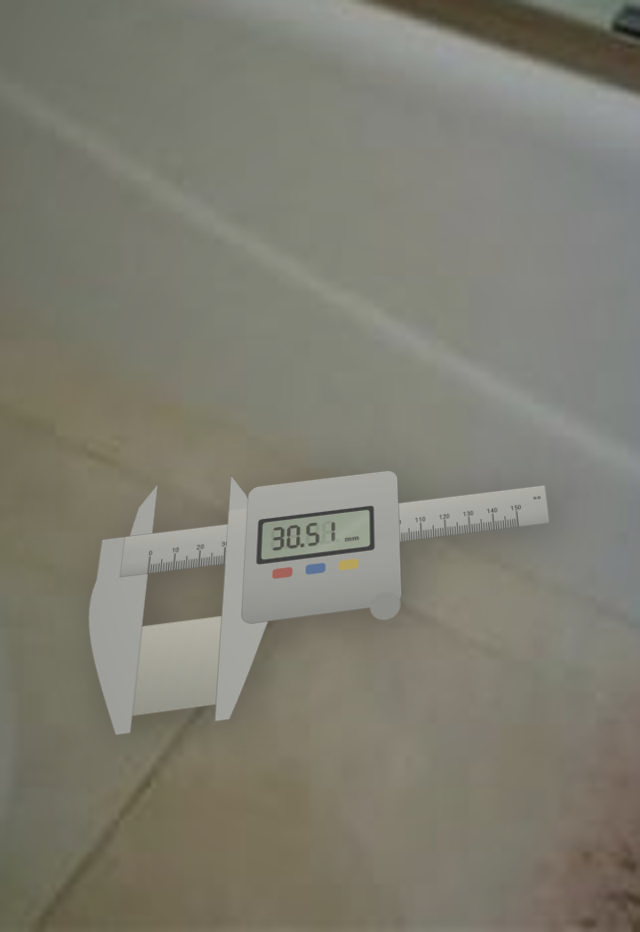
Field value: 30.51 mm
